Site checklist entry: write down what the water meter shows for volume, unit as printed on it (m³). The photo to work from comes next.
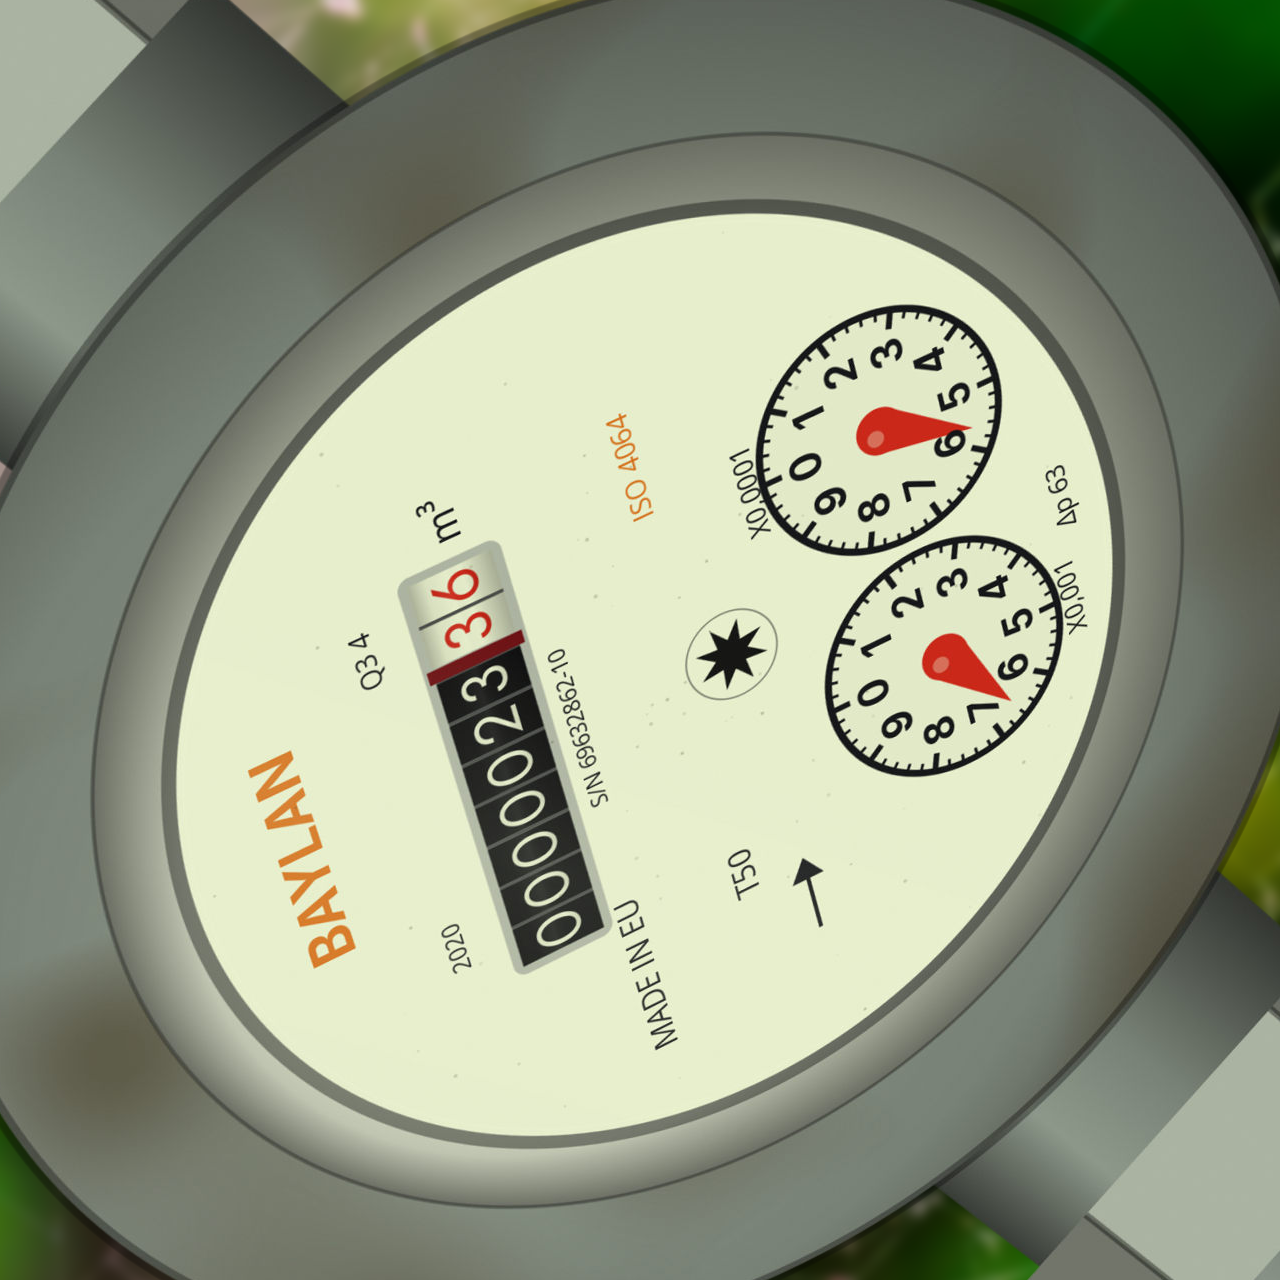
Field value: 23.3665 m³
